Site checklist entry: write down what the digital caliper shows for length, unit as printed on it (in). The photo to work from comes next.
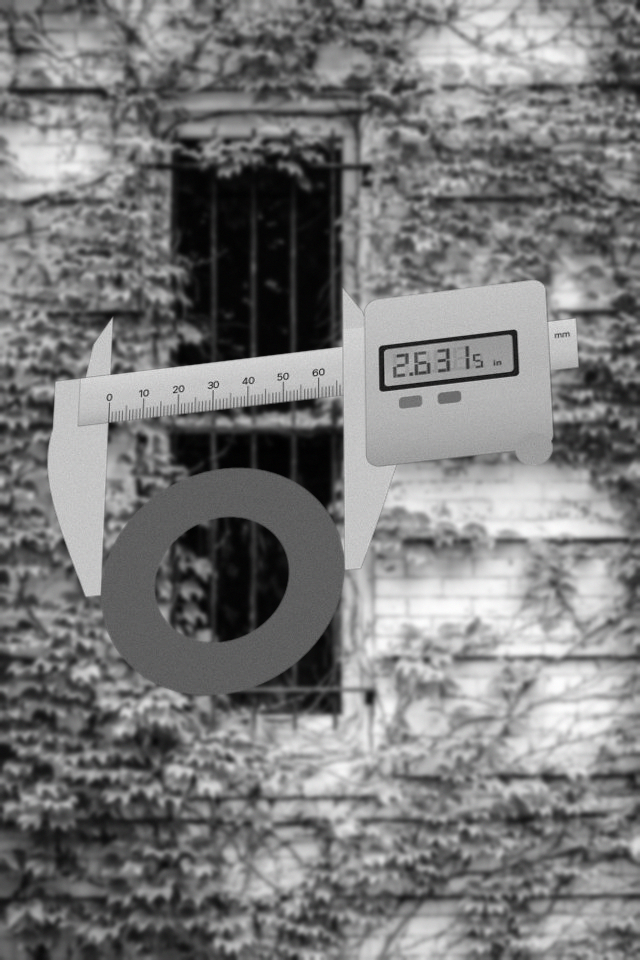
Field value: 2.6315 in
